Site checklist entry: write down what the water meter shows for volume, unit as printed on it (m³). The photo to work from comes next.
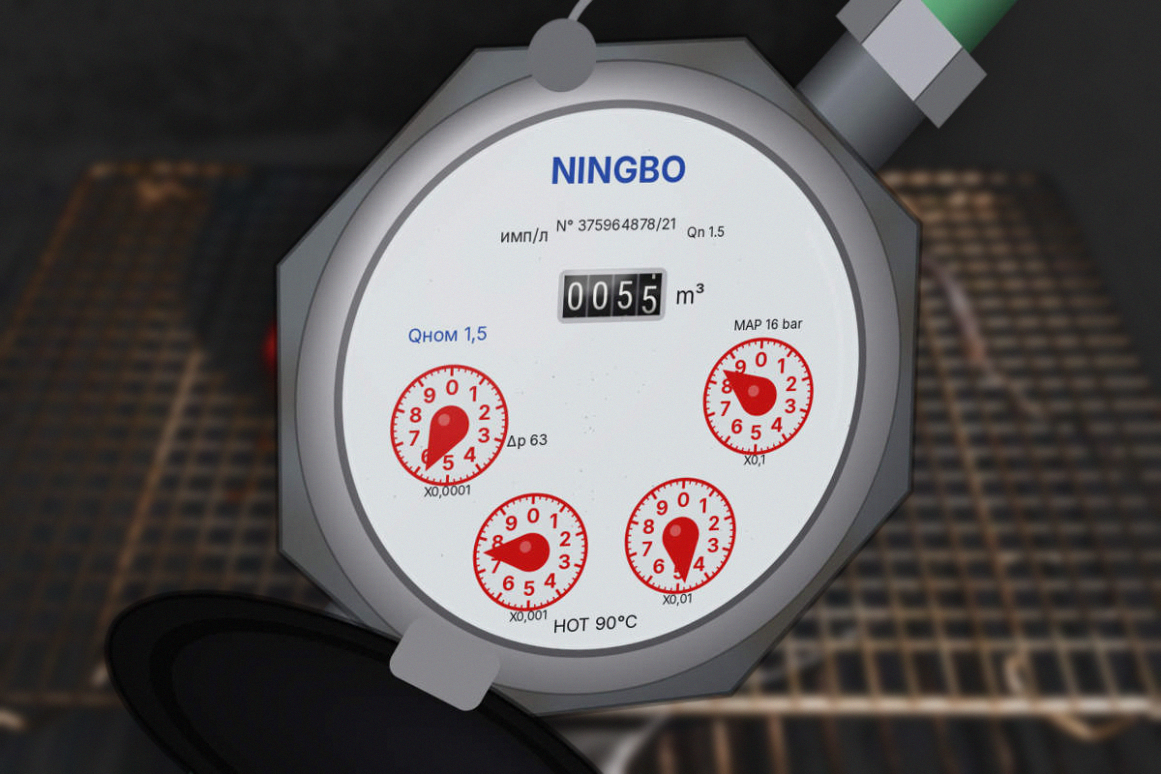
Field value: 54.8475 m³
